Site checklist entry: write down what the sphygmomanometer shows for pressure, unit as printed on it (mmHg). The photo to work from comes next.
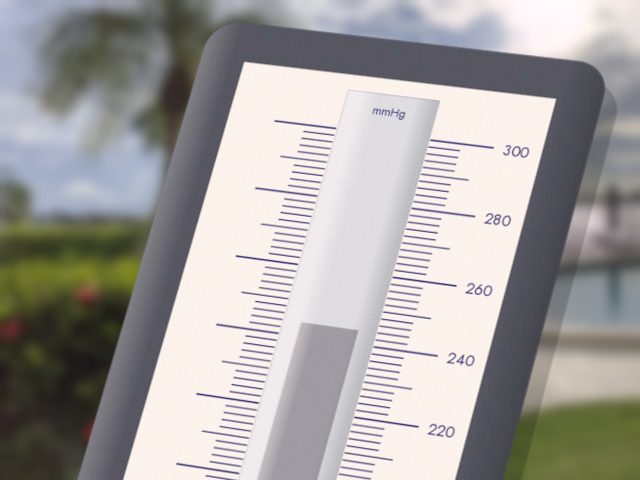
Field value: 244 mmHg
